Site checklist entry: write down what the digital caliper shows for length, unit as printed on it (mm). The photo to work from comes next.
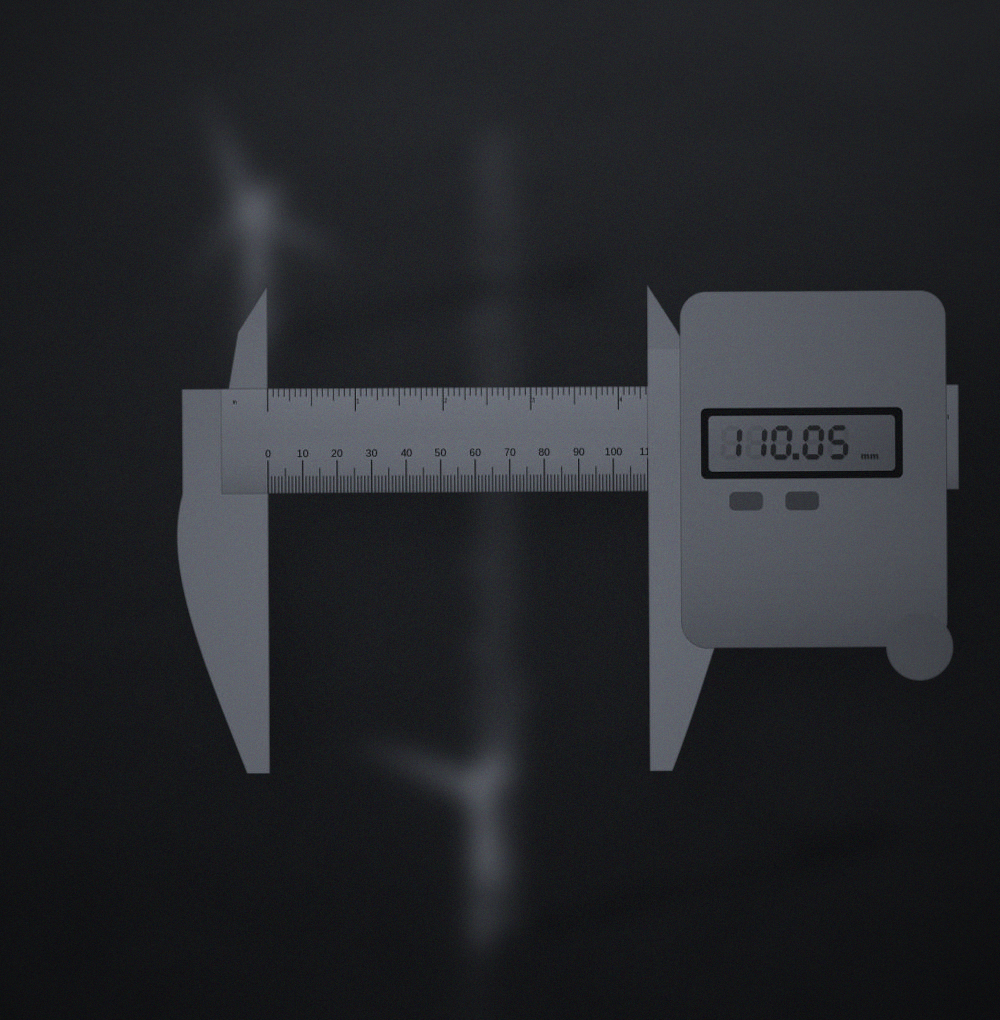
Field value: 110.05 mm
